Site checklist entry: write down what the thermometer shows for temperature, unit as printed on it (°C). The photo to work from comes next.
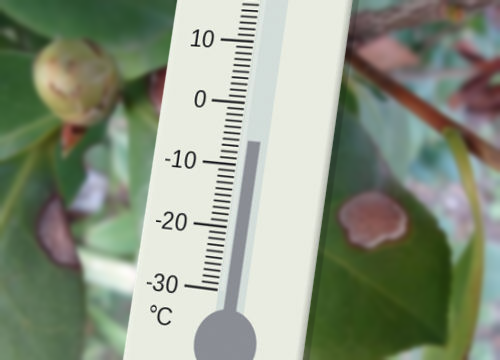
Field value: -6 °C
